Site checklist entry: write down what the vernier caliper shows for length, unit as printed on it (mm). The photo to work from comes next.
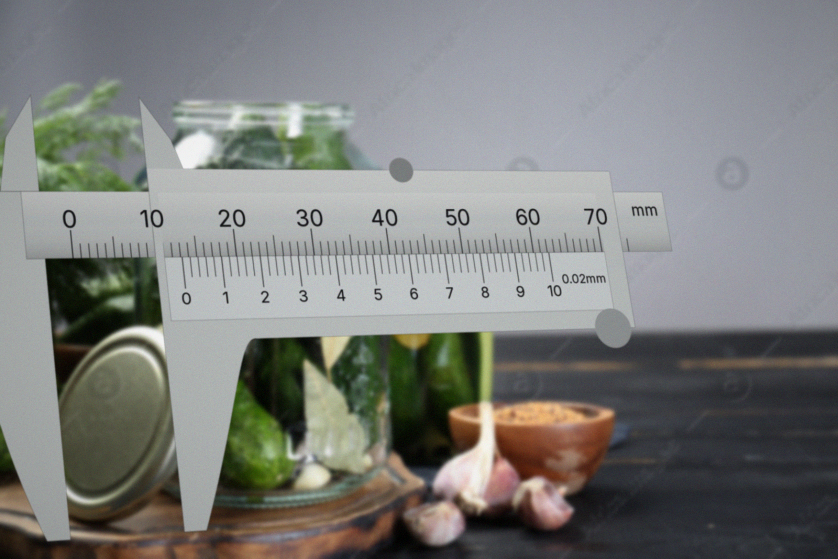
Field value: 13.2 mm
